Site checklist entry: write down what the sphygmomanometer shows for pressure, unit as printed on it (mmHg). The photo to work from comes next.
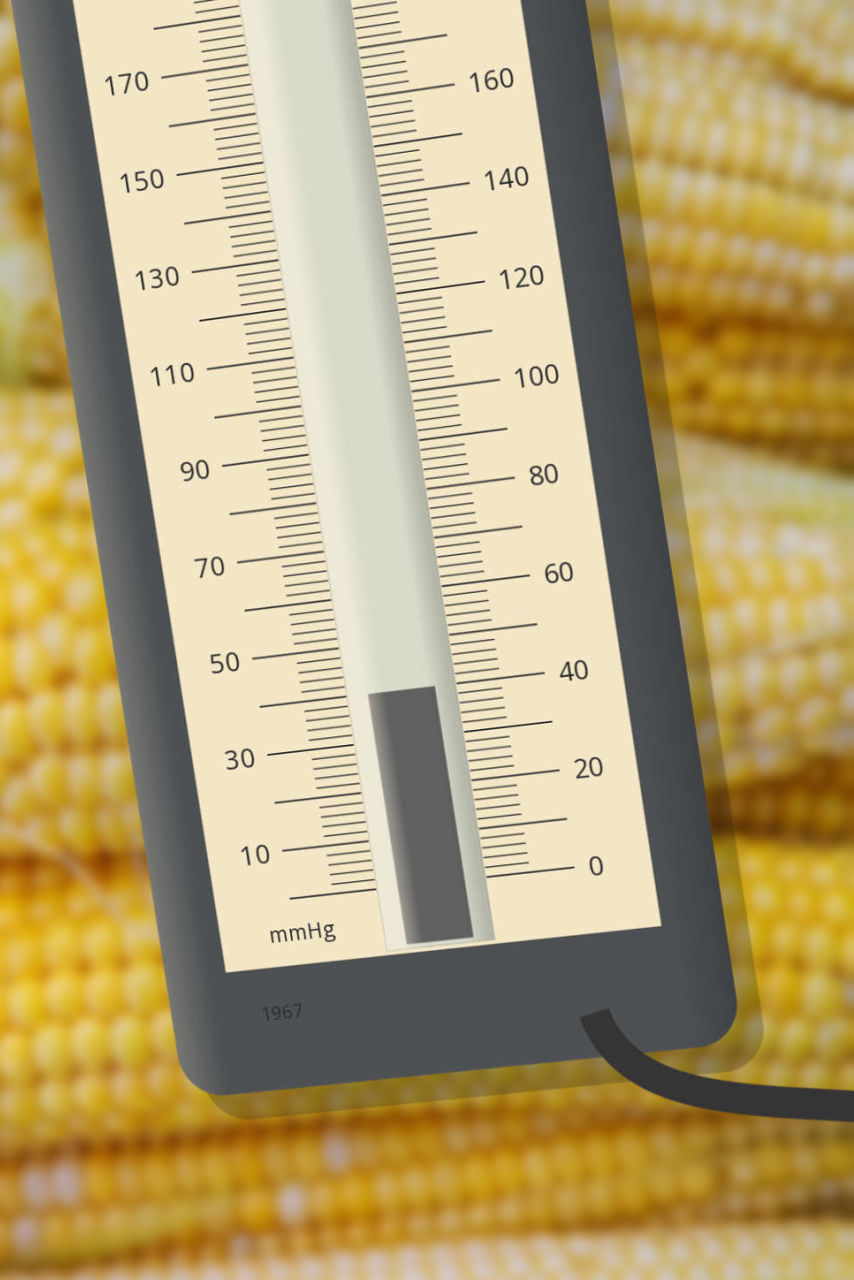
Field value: 40 mmHg
